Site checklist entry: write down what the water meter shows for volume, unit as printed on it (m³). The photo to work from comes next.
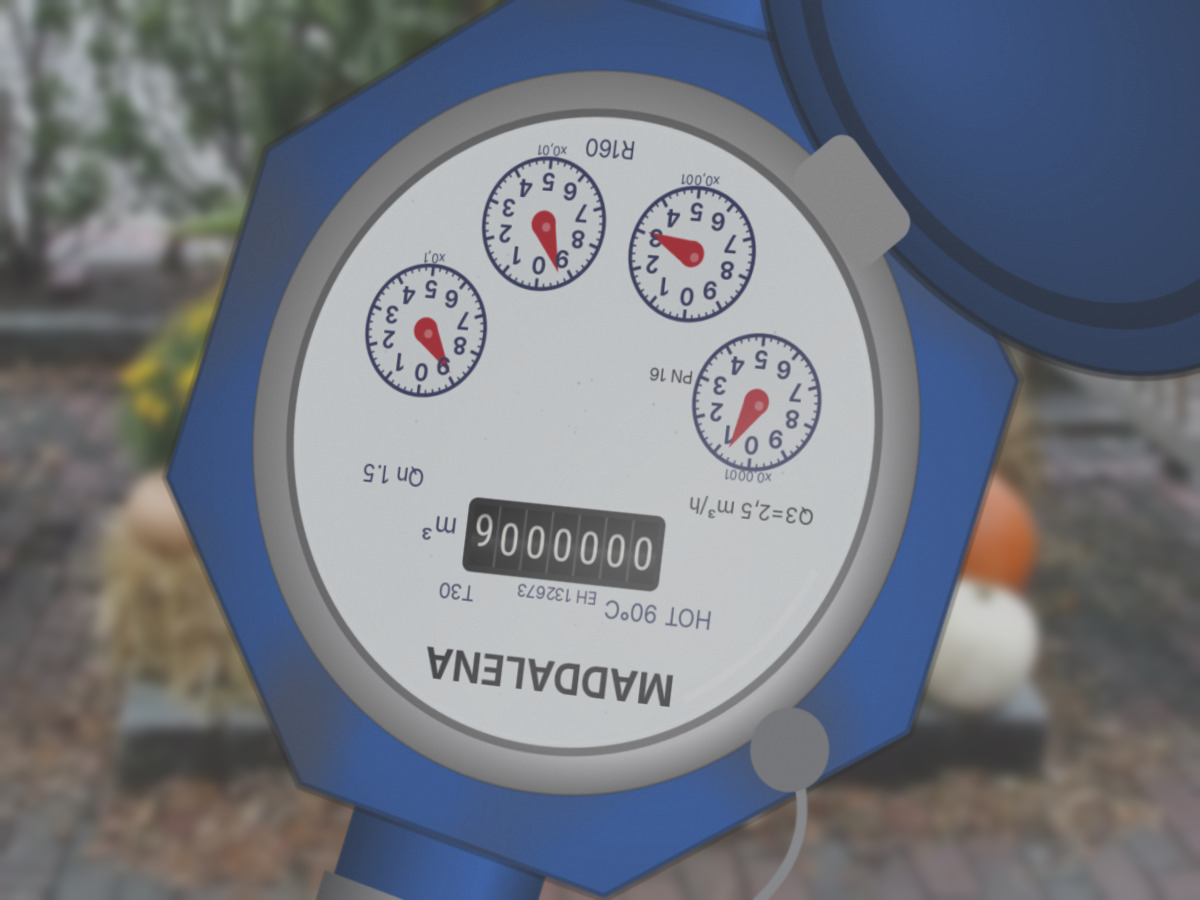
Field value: 5.8930 m³
